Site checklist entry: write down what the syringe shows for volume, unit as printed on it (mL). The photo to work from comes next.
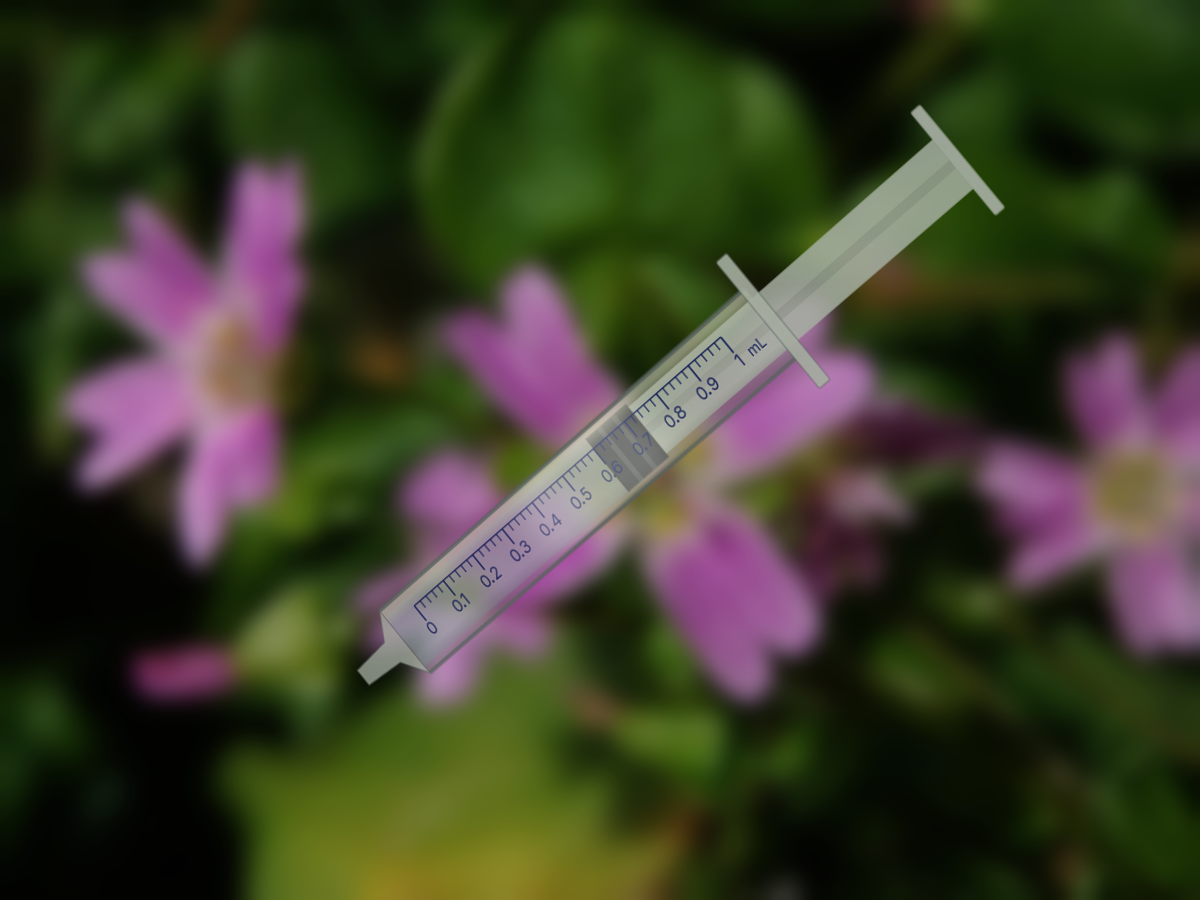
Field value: 0.6 mL
